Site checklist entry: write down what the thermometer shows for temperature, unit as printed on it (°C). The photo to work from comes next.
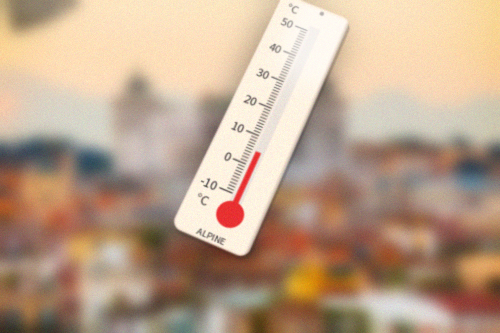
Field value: 5 °C
